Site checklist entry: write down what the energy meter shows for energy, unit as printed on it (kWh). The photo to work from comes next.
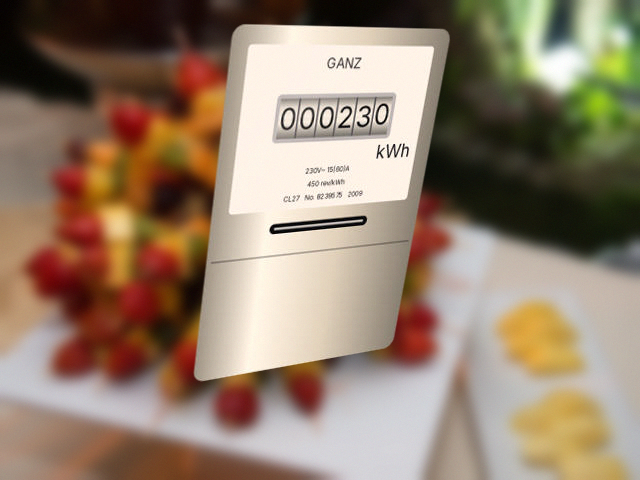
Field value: 230 kWh
